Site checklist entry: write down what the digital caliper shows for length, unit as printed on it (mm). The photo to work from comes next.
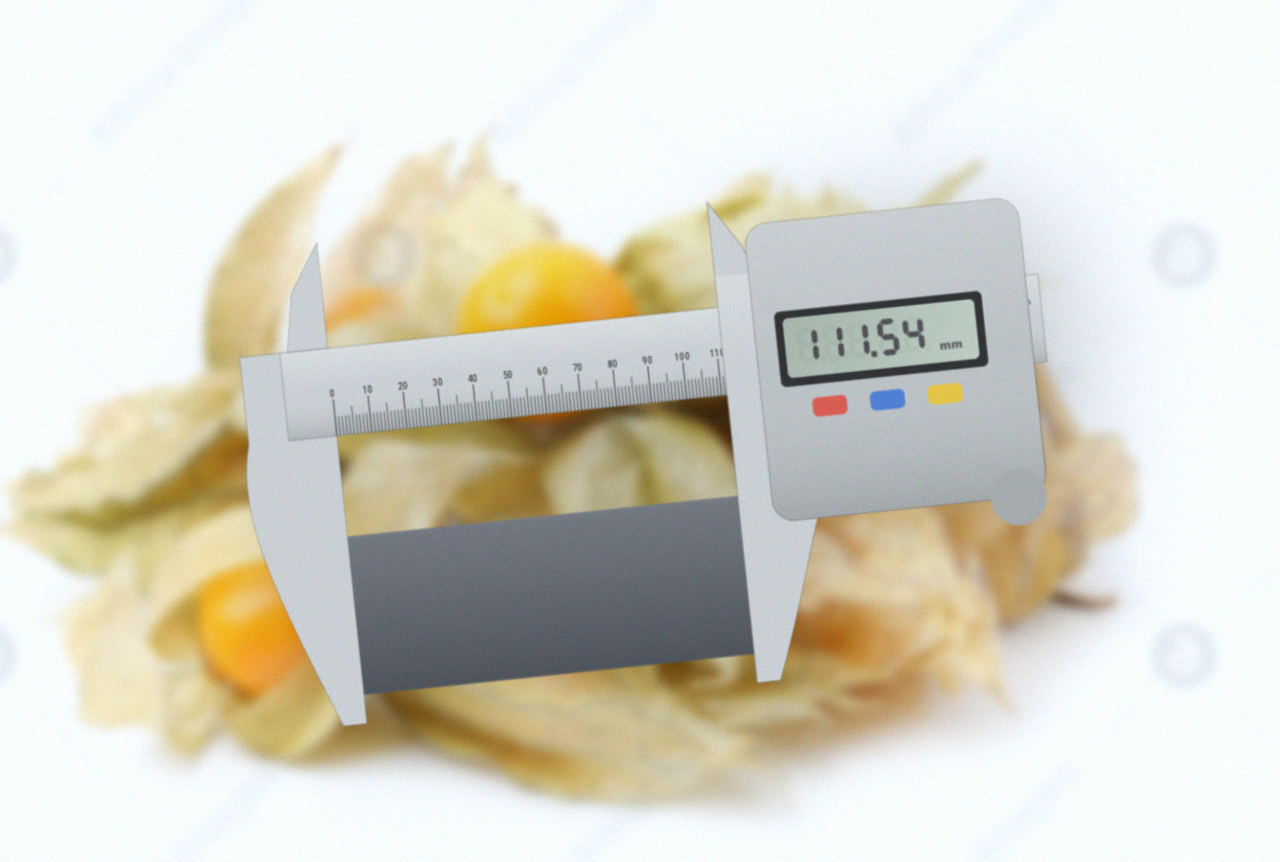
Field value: 111.54 mm
